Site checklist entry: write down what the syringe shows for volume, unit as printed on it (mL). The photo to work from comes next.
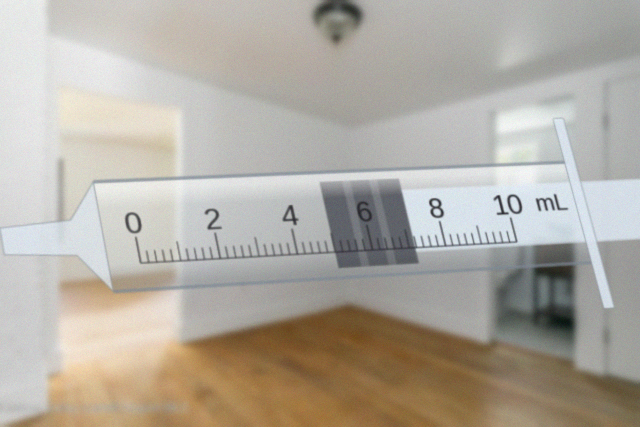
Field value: 5 mL
